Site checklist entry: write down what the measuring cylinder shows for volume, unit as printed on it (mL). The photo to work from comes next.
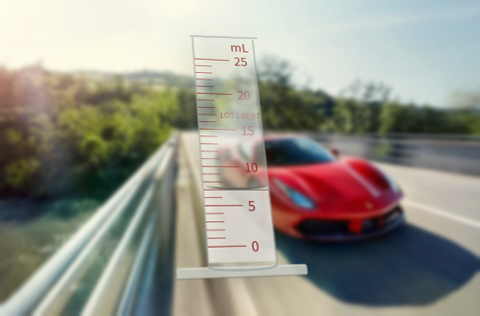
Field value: 7 mL
